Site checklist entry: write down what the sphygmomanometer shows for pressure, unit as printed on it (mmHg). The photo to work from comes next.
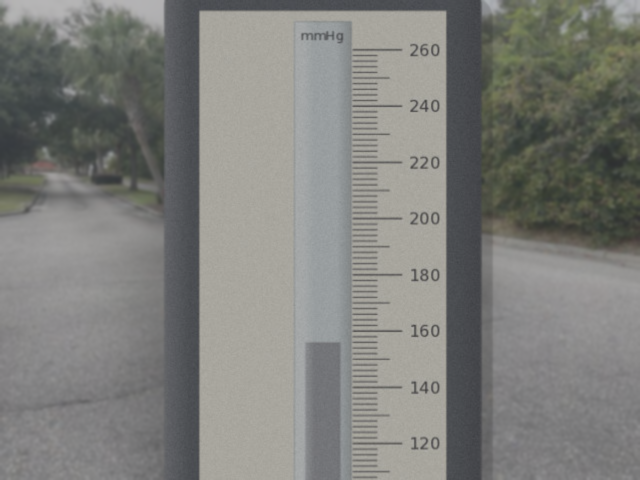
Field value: 156 mmHg
